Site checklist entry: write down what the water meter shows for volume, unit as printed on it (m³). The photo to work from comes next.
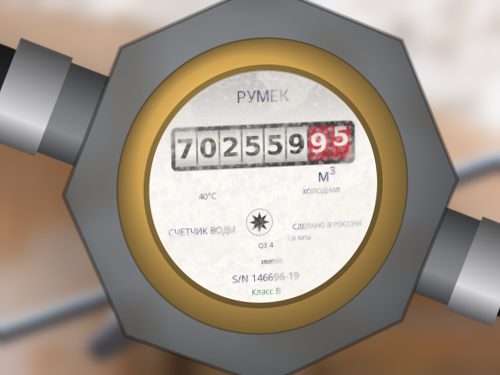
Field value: 702559.95 m³
